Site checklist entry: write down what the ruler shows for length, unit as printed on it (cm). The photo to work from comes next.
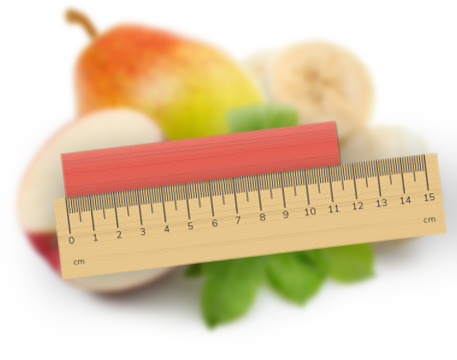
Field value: 11.5 cm
